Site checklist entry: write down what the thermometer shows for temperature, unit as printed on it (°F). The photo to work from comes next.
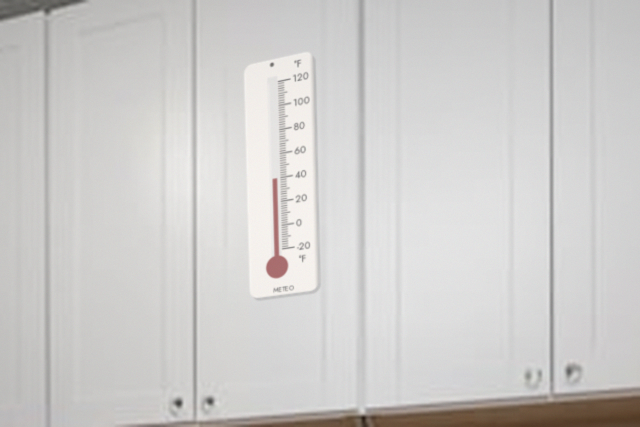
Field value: 40 °F
